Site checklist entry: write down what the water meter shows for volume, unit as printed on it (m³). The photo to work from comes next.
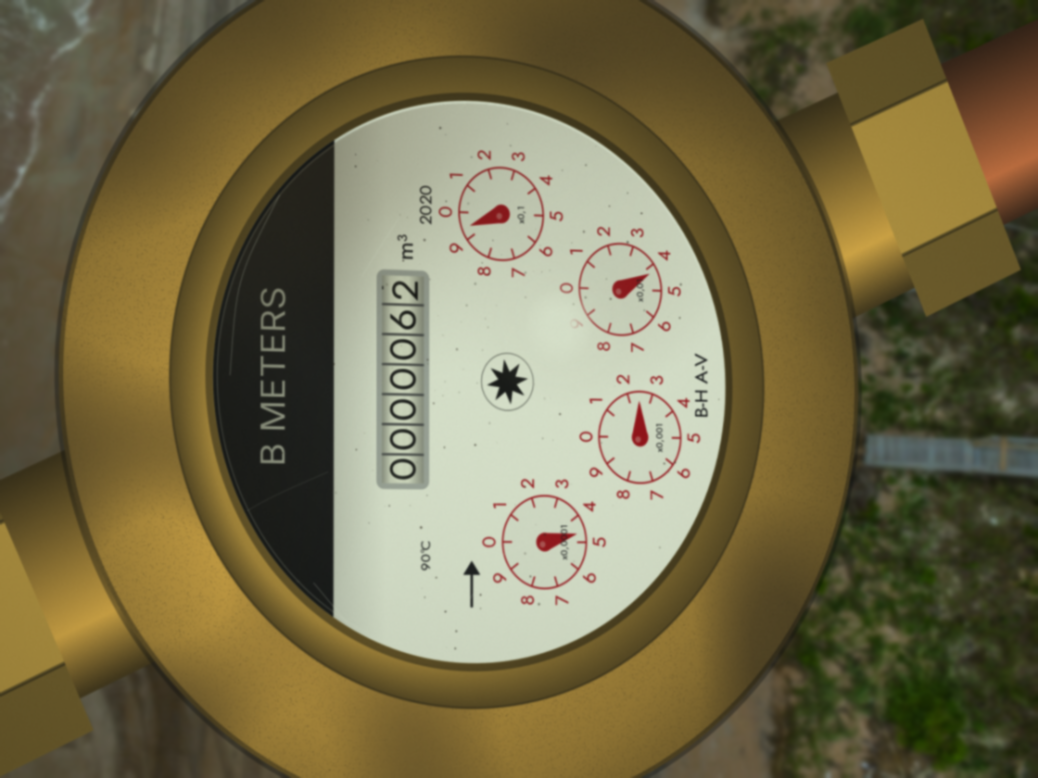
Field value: 61.9424 m³
